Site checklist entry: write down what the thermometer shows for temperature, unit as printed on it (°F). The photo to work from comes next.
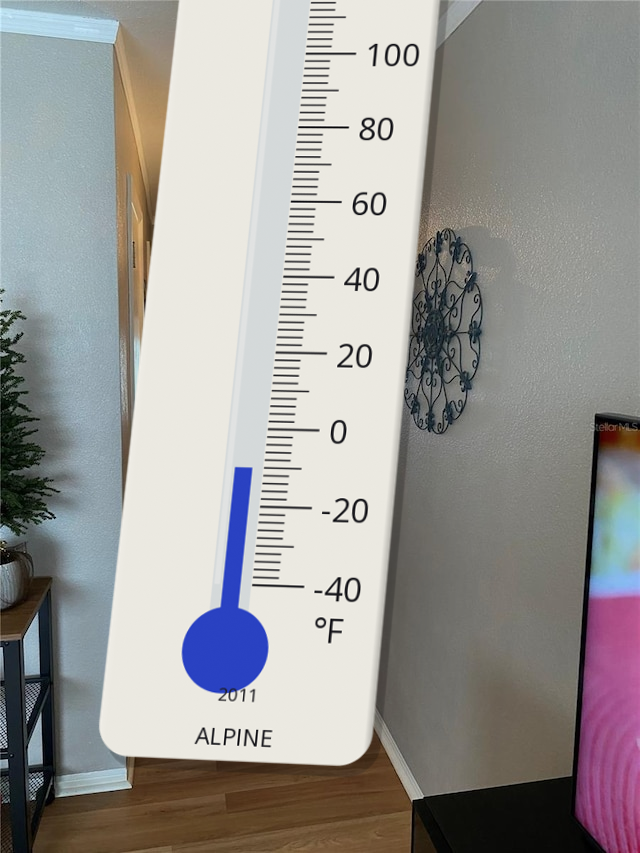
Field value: -10 °F
